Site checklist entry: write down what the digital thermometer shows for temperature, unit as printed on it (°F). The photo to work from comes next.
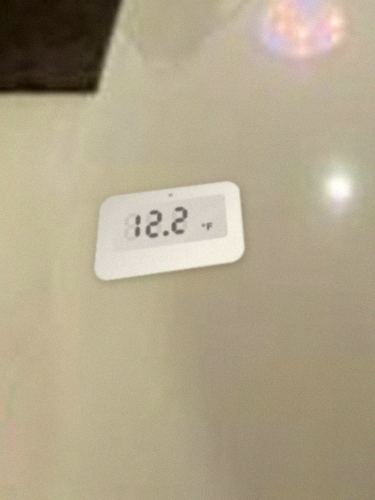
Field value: 12.2 °F
